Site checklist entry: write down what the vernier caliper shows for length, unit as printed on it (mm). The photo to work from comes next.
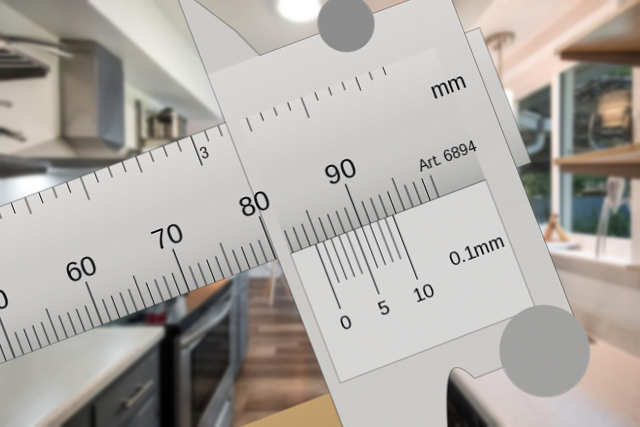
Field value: 84.6 mm
